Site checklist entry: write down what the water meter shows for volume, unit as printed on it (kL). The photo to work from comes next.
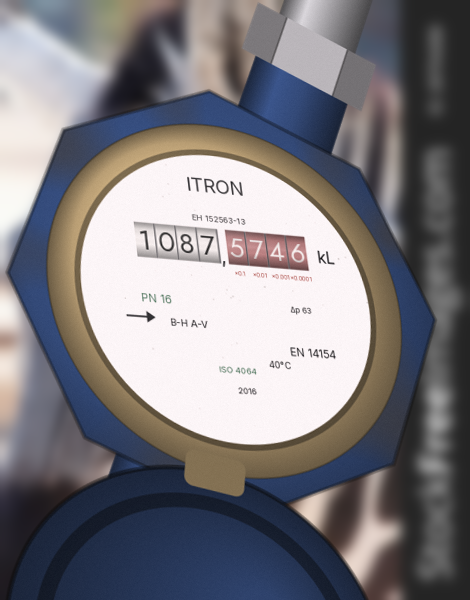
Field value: 1087.5746 kL
